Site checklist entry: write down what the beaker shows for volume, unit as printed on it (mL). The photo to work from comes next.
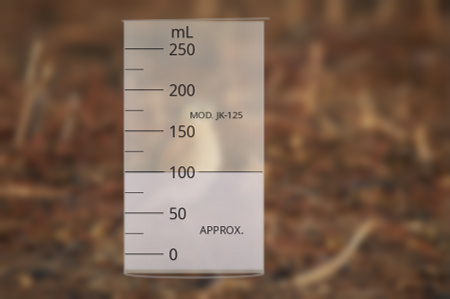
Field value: 100 mL
